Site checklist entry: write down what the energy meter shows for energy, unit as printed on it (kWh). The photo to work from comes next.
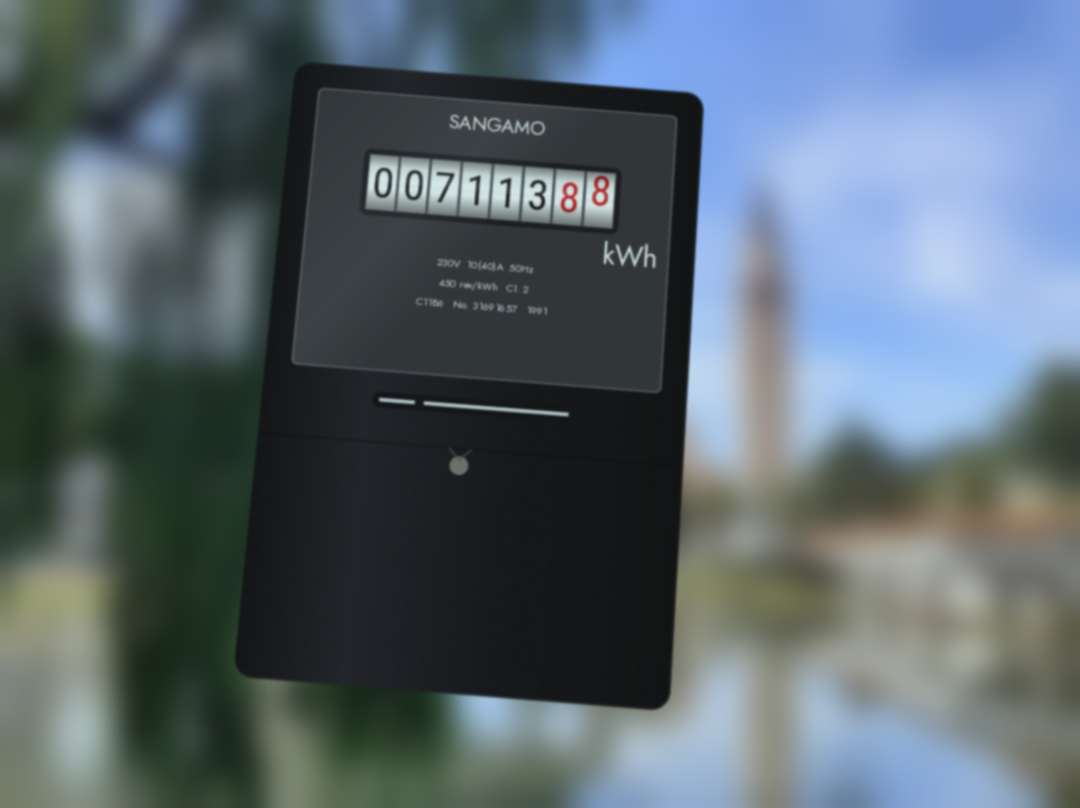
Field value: 7113.88 kWh
